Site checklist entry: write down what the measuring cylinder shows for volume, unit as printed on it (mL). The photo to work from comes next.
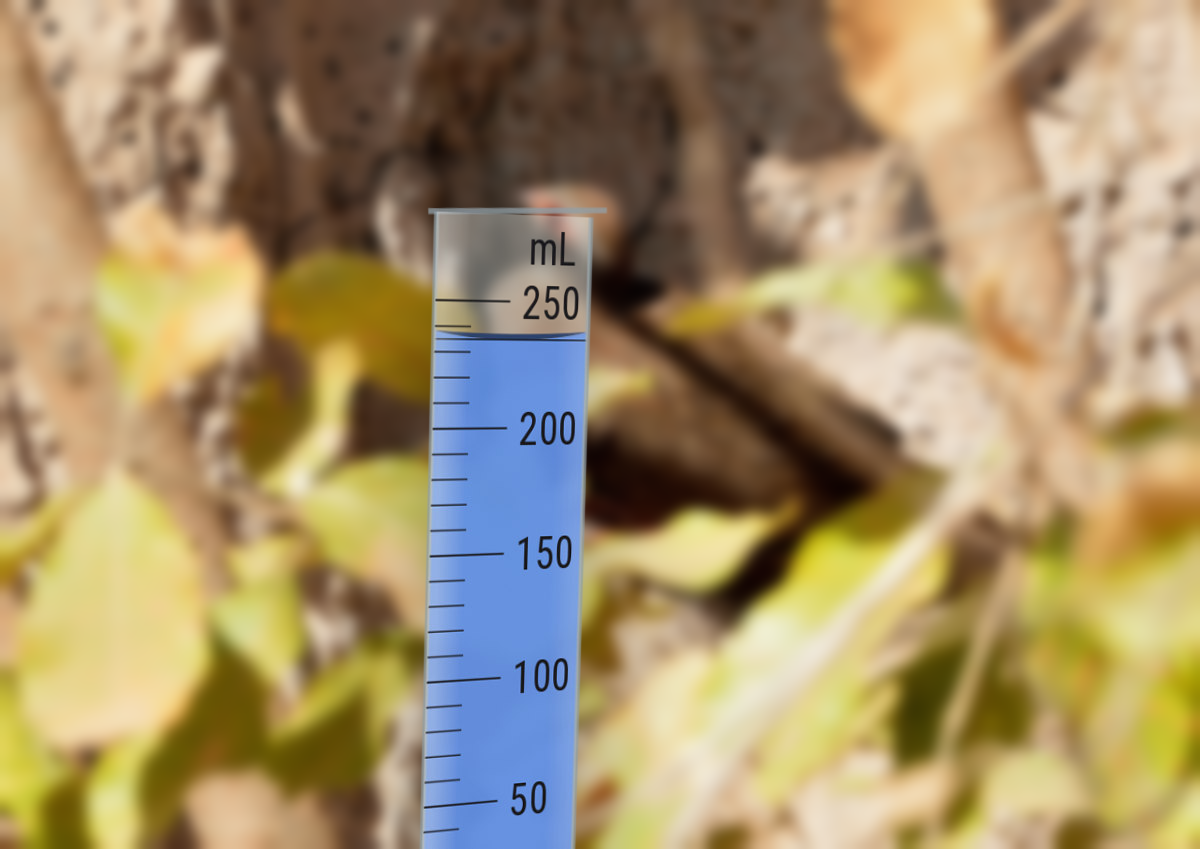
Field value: 235 mL
